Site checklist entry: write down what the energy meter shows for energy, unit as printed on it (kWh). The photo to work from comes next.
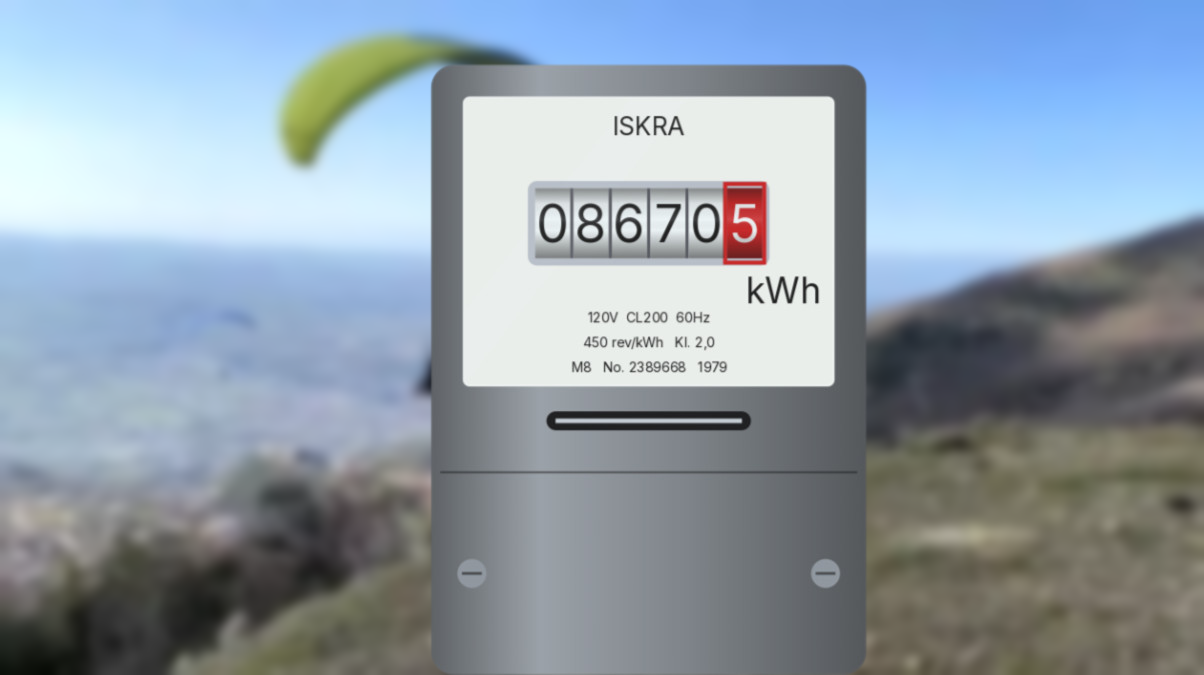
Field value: 8670.5 kWh
